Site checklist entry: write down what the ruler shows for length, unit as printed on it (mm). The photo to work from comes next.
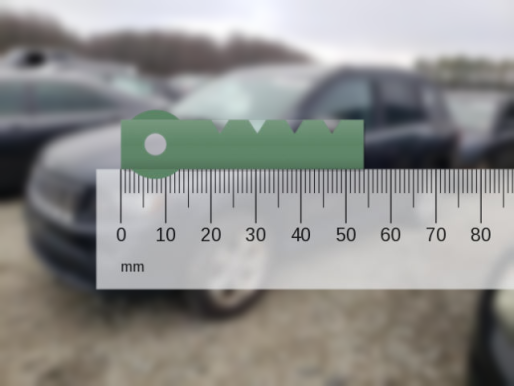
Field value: 54 mm
